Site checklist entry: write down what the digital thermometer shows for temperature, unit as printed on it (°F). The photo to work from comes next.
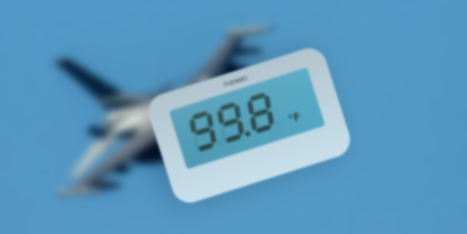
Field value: 99.8 °F
